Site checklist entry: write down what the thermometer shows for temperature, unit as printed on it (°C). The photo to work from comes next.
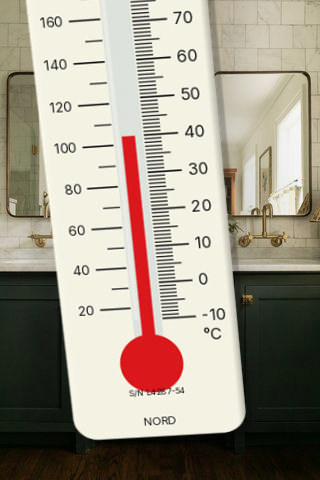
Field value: 40 °C
